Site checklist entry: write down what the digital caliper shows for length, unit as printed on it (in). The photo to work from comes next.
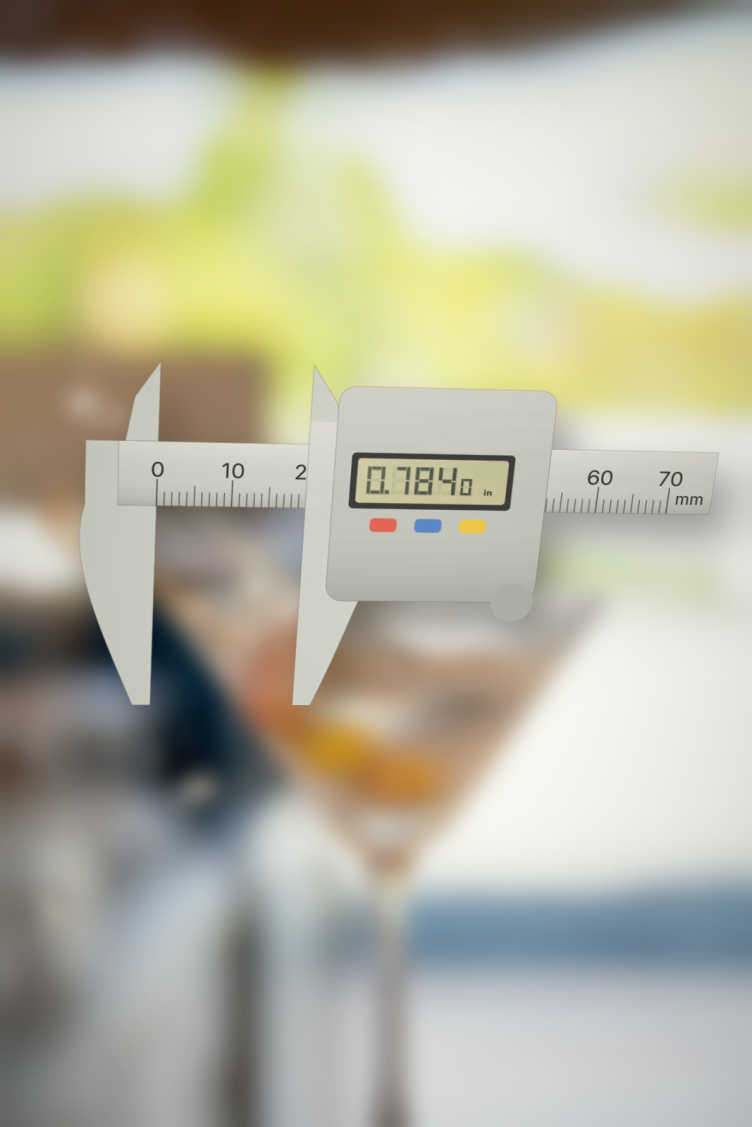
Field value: 0.7840 in
